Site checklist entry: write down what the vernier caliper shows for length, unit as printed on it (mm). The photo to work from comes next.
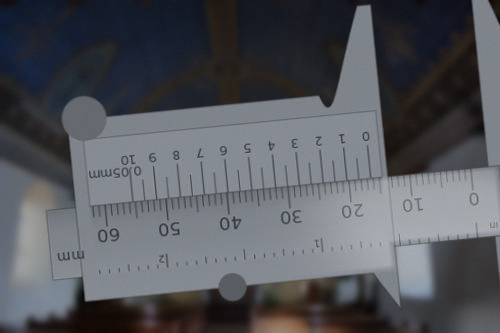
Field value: 16.4 mm
